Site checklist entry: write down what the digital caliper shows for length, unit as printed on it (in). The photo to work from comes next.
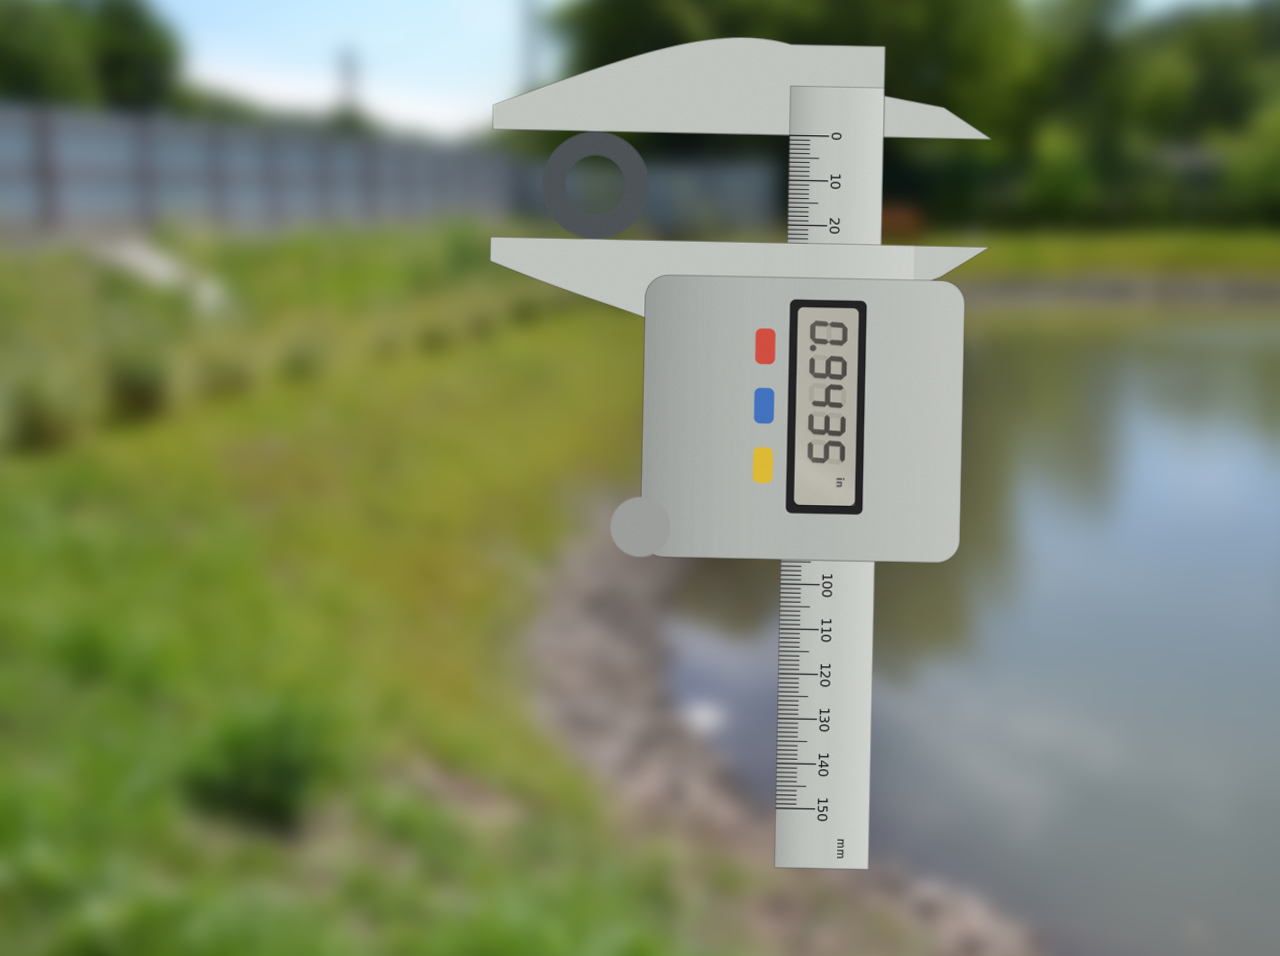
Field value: 0.9435 in
